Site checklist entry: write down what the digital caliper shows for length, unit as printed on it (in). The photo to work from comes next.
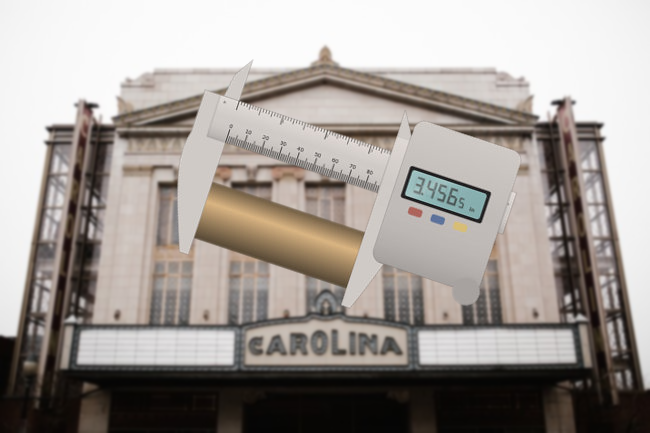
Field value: 3.4565 in
